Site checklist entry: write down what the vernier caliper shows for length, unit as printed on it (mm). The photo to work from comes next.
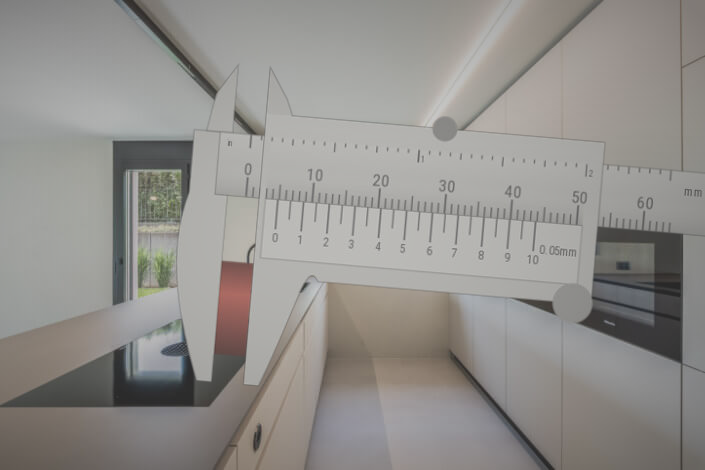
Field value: 4.8 mm
